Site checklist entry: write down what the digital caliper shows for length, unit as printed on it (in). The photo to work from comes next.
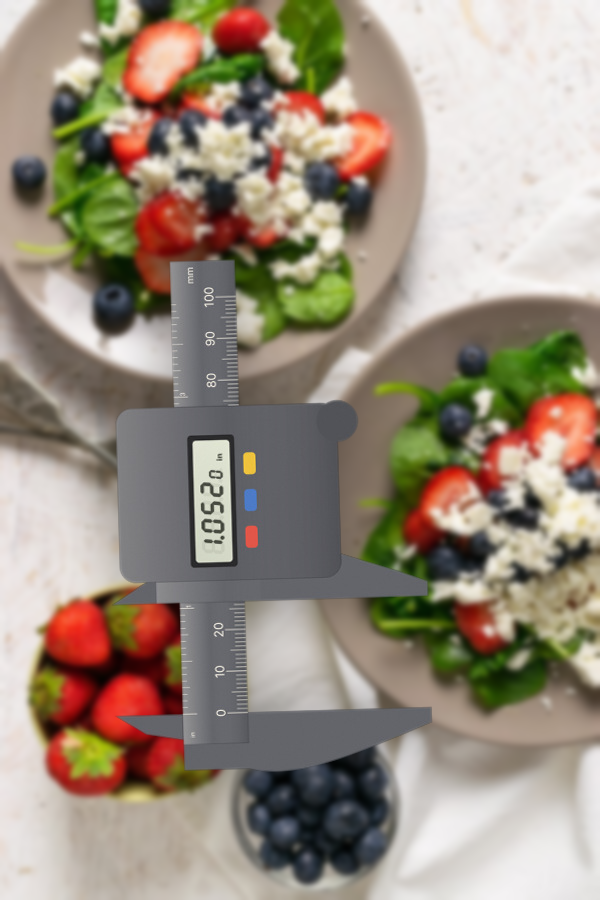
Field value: 1.0520 in
